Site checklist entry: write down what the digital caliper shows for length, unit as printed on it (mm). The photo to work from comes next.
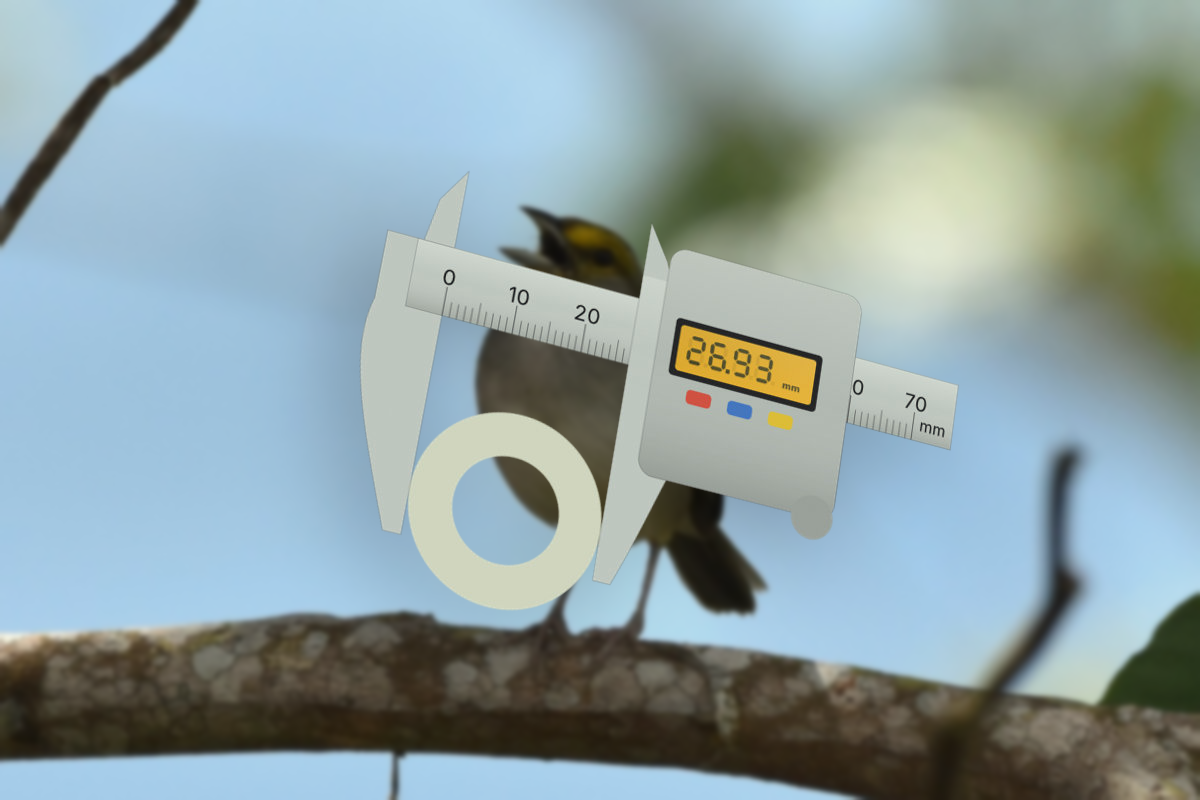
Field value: 26.93 mm
